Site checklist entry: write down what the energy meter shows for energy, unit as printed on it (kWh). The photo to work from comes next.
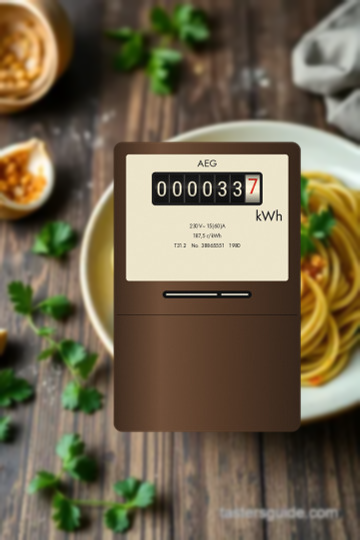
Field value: 33.7 kWh
